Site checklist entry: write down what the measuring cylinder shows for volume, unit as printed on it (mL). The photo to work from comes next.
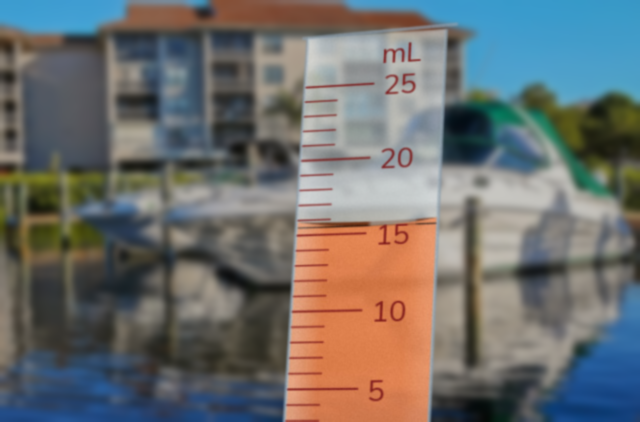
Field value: 15.5 mL
